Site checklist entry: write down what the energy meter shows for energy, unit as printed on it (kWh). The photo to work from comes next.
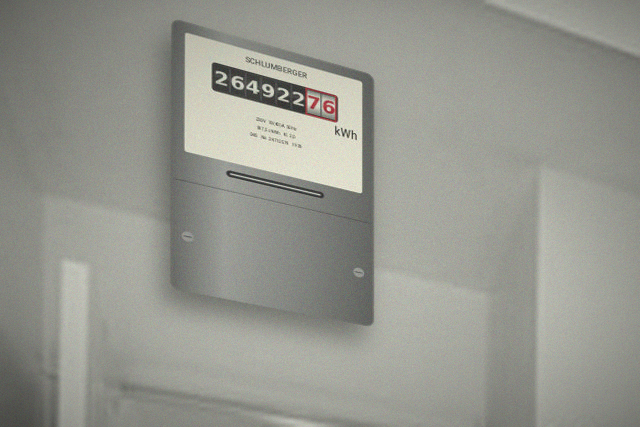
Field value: 264922.76 kWh
